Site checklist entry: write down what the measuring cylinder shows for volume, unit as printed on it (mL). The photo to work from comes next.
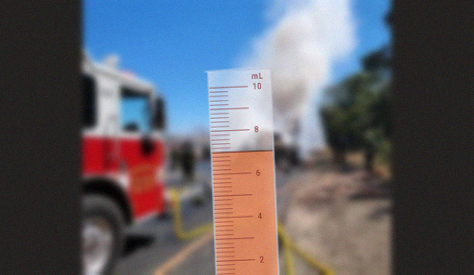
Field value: 7 mL
